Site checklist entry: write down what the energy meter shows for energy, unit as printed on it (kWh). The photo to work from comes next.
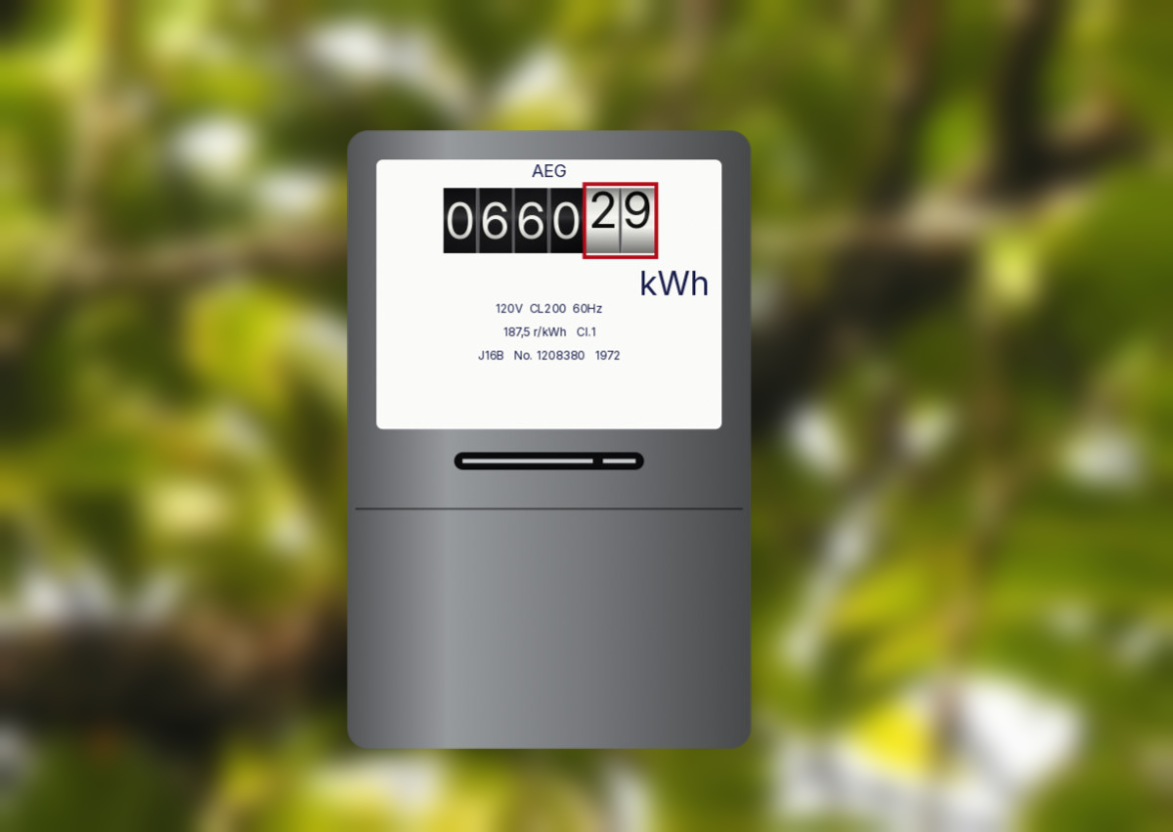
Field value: 660.29 kWh
